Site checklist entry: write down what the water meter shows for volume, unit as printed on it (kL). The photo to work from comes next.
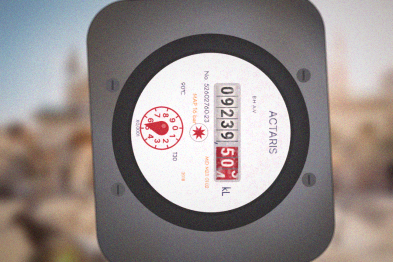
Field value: 9239.5035 kL
